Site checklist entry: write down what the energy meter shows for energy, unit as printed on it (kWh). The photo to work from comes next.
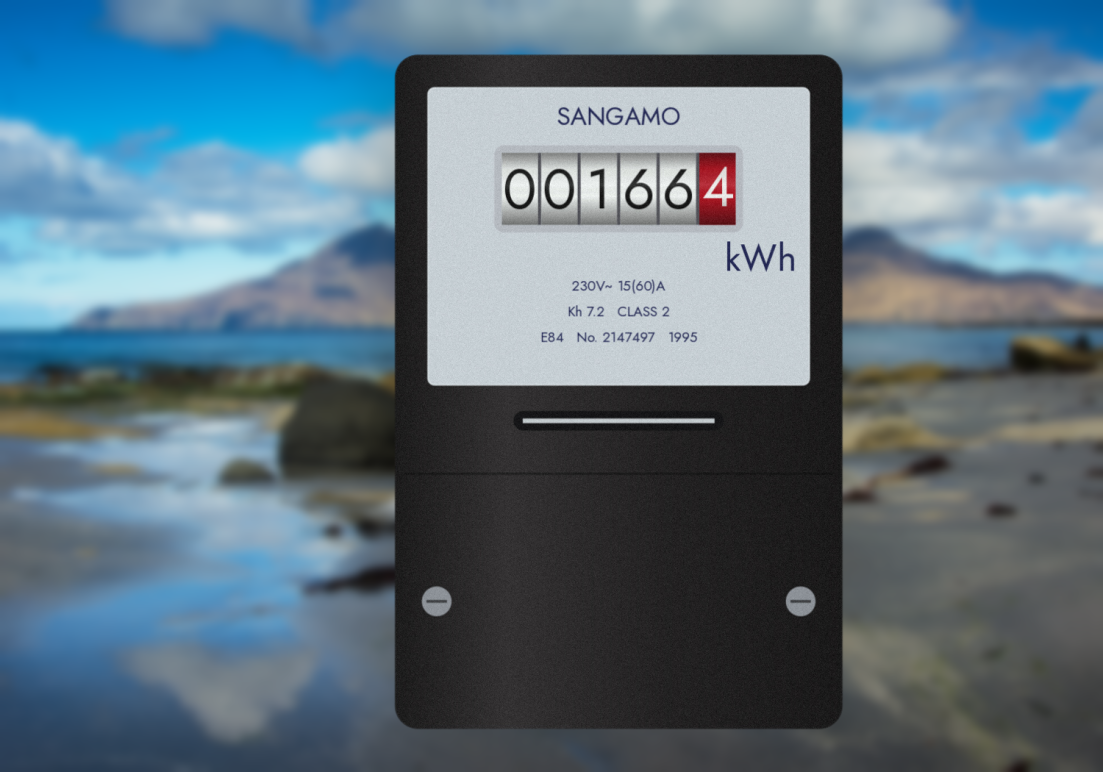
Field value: 166.4 kWh
